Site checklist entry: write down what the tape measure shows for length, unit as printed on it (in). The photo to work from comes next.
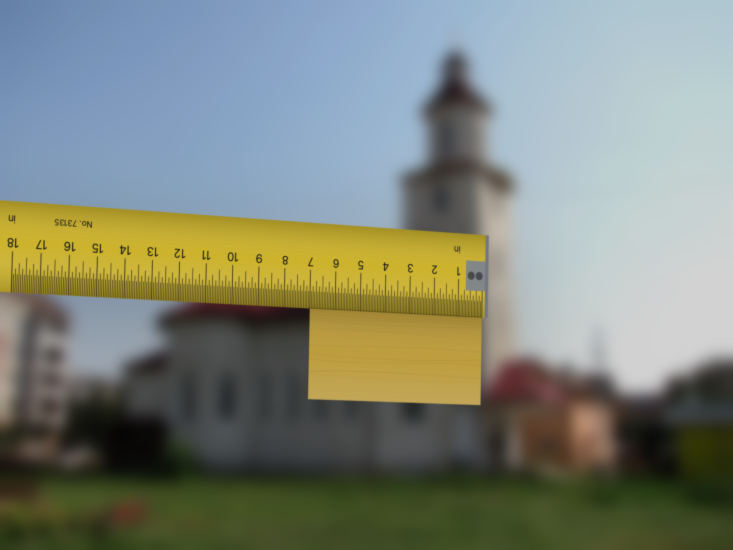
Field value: 7 in
